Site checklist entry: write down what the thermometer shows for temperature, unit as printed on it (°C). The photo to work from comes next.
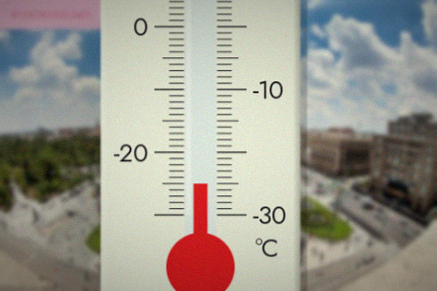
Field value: -25 °C
